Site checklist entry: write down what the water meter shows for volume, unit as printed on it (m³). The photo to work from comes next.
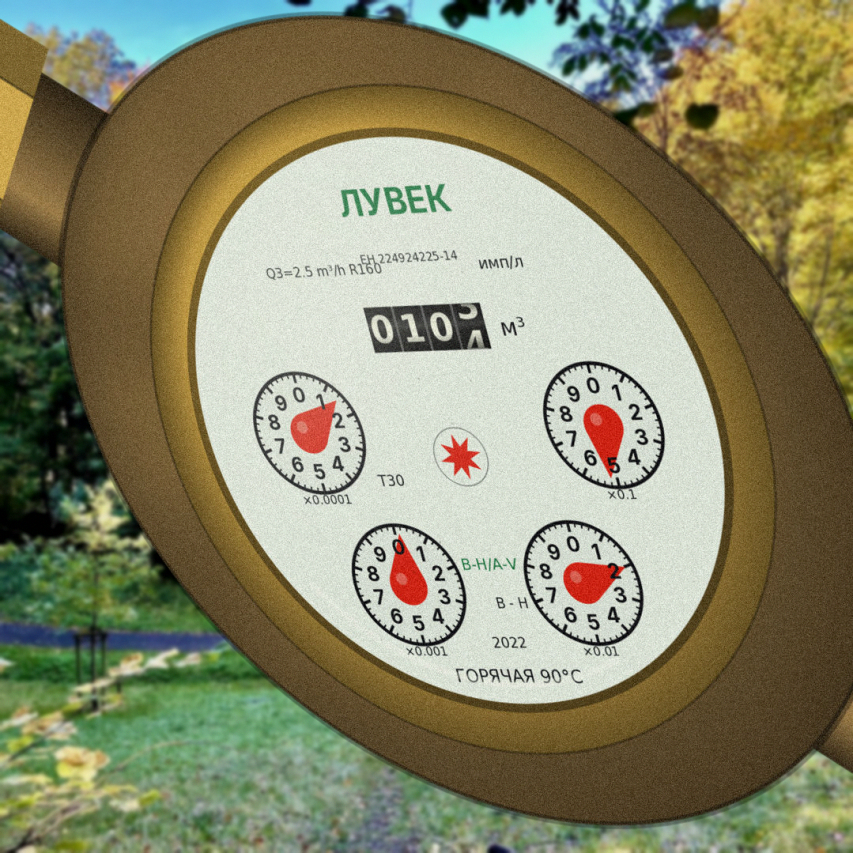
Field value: 103.5201 m³
